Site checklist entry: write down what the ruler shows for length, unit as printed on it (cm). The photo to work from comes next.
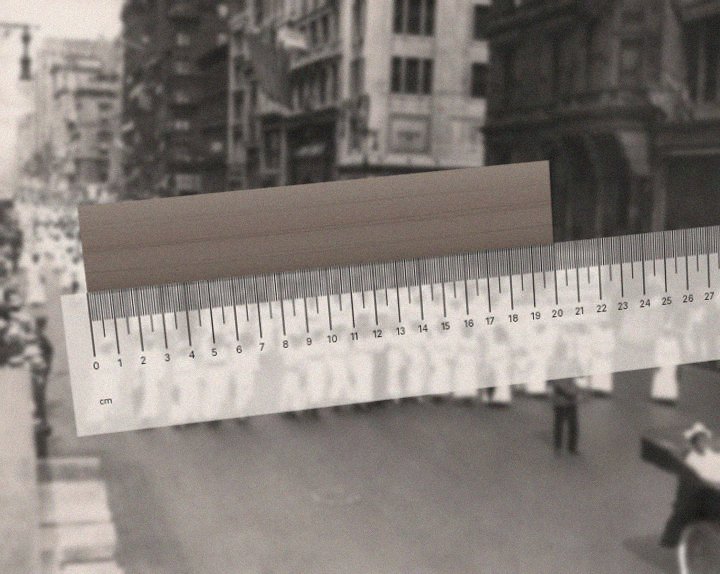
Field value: 20 cm
